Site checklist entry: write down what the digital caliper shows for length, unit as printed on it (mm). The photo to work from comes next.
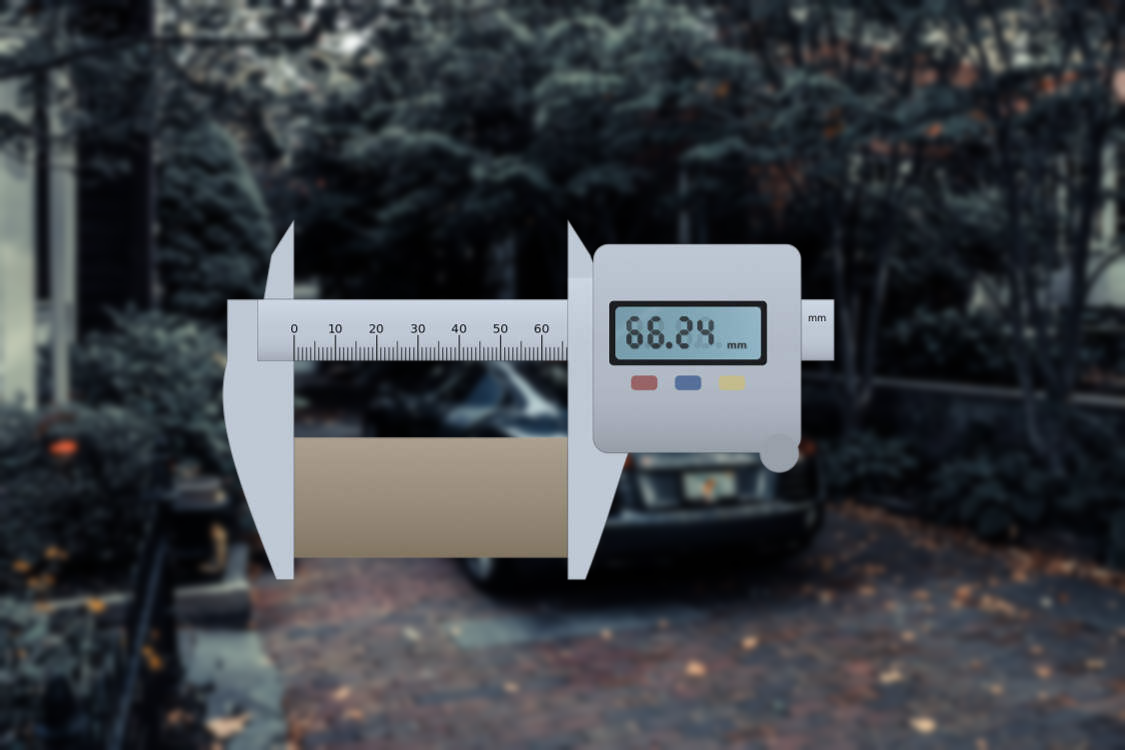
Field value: 66.24 mm
